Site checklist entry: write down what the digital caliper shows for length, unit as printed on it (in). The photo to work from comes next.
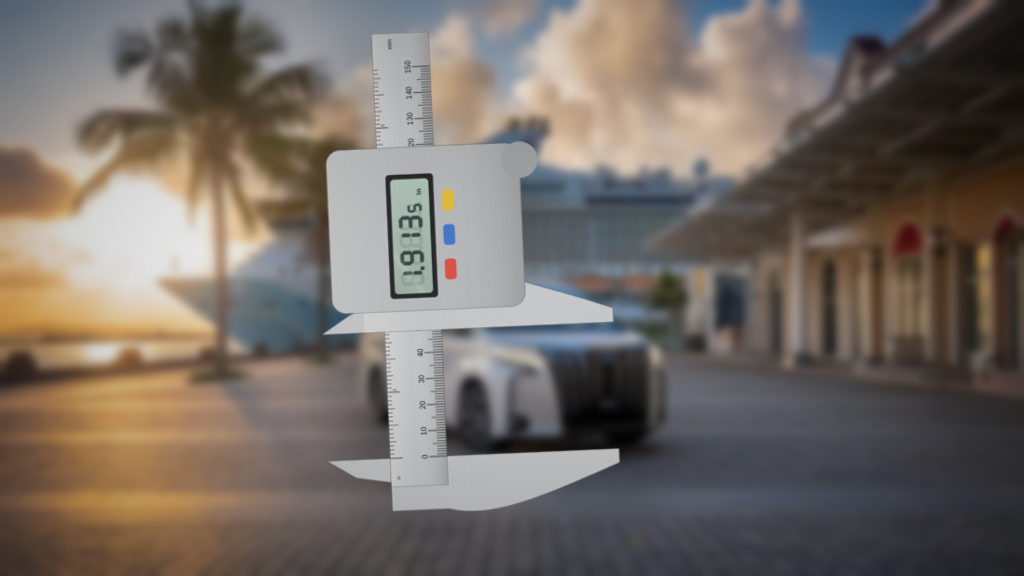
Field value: 1.9135 in
